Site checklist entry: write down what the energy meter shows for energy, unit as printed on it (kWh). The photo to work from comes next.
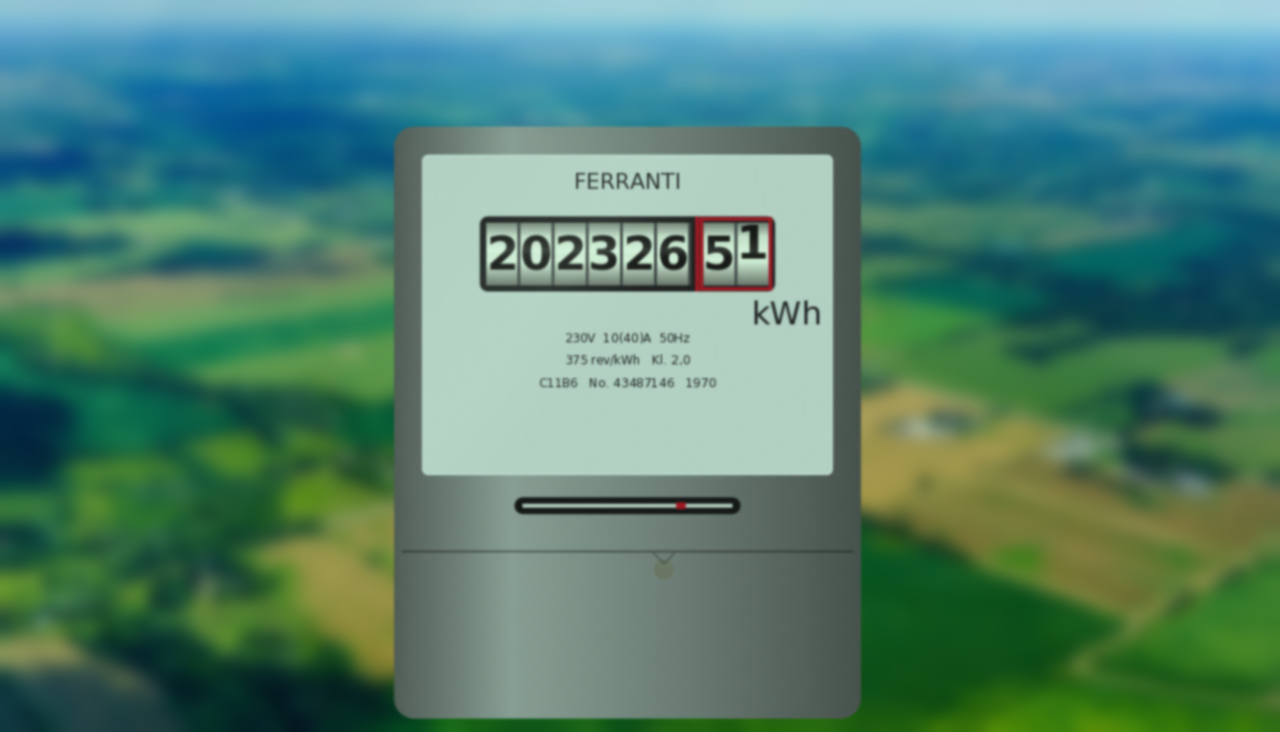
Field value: 202326.51 kWh
